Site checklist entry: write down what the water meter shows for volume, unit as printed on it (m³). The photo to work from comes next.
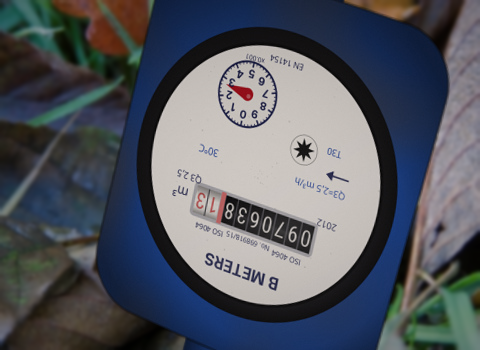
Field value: 970638.132 m³
